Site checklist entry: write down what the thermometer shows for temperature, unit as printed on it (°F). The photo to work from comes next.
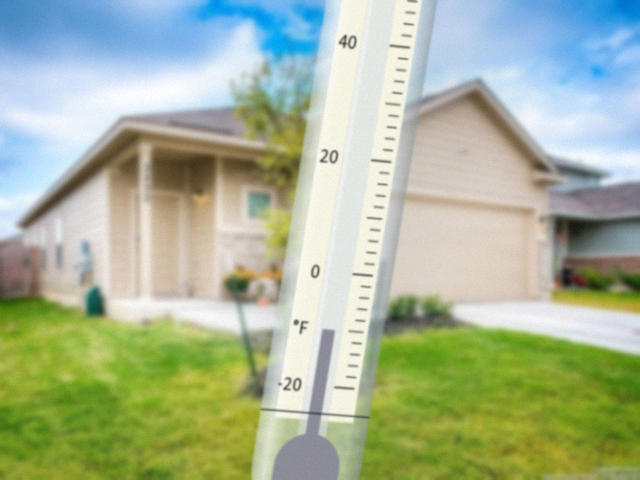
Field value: -10 °F
